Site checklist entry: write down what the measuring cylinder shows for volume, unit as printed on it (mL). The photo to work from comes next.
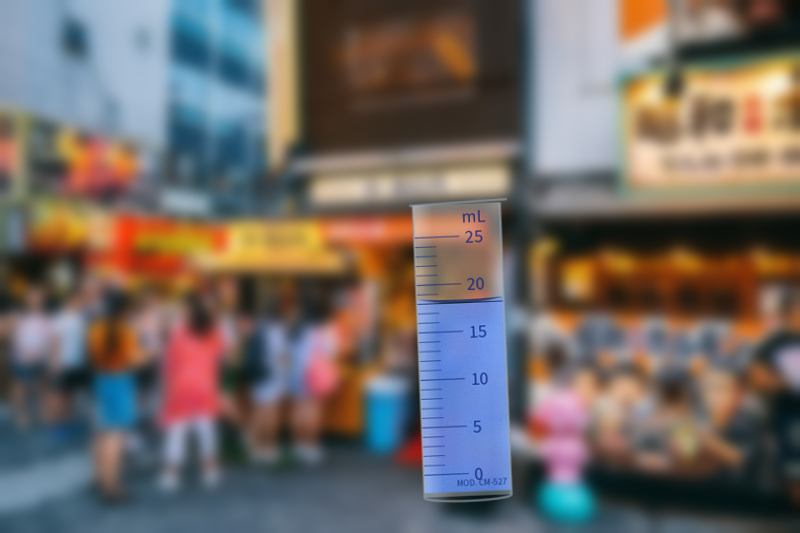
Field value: 18 mL
